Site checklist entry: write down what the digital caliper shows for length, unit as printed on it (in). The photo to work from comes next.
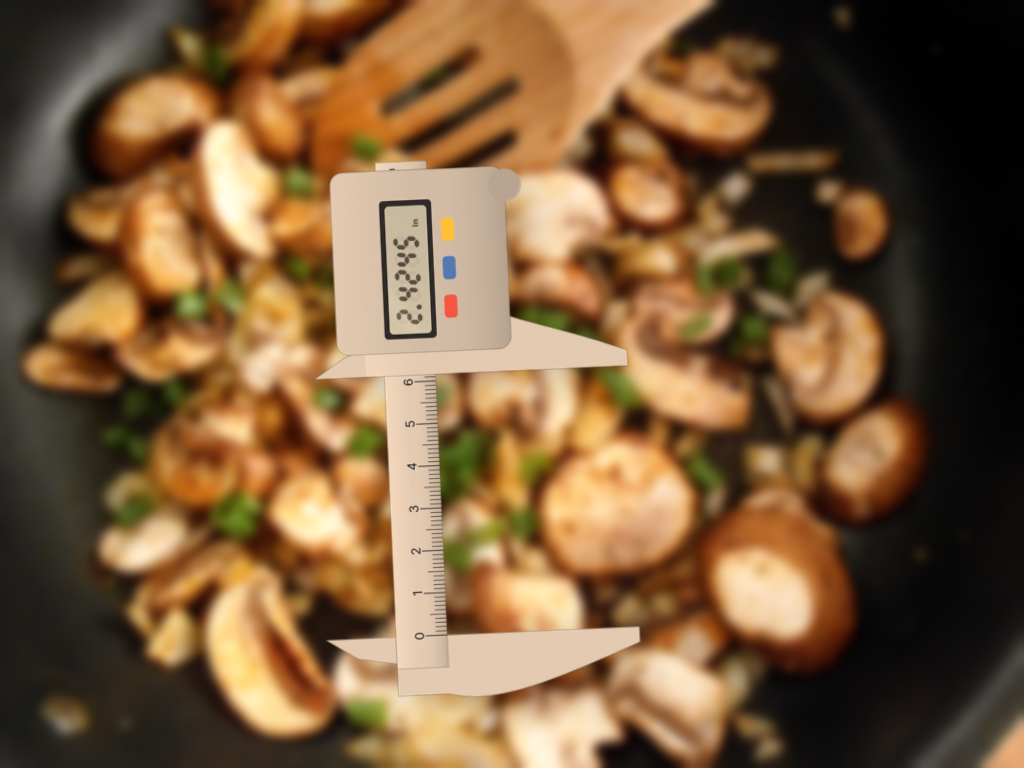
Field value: 2.4245 in
